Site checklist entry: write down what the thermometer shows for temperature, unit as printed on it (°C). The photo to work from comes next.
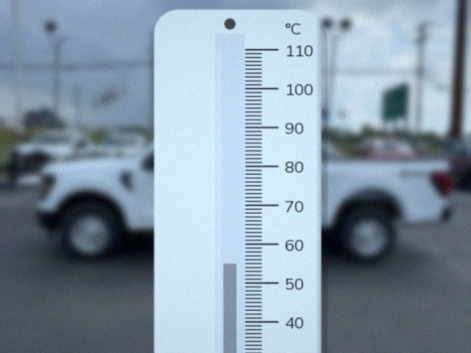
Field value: 55 °C
